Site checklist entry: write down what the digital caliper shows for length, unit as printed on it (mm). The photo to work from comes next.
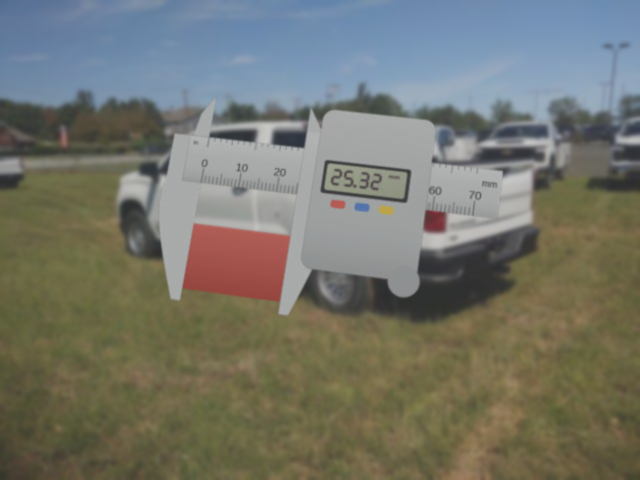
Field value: 25.32 mm
